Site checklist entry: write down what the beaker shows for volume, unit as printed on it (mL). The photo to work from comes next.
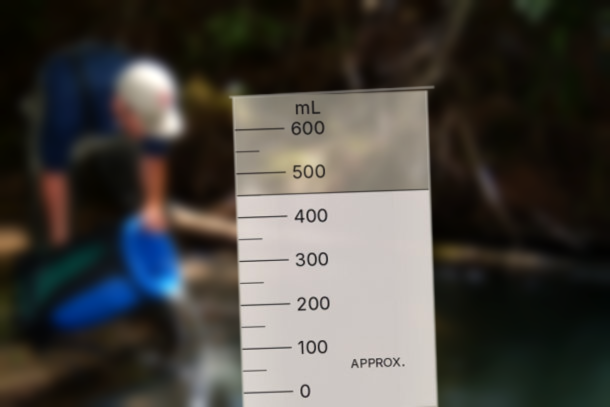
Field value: 450 mL
